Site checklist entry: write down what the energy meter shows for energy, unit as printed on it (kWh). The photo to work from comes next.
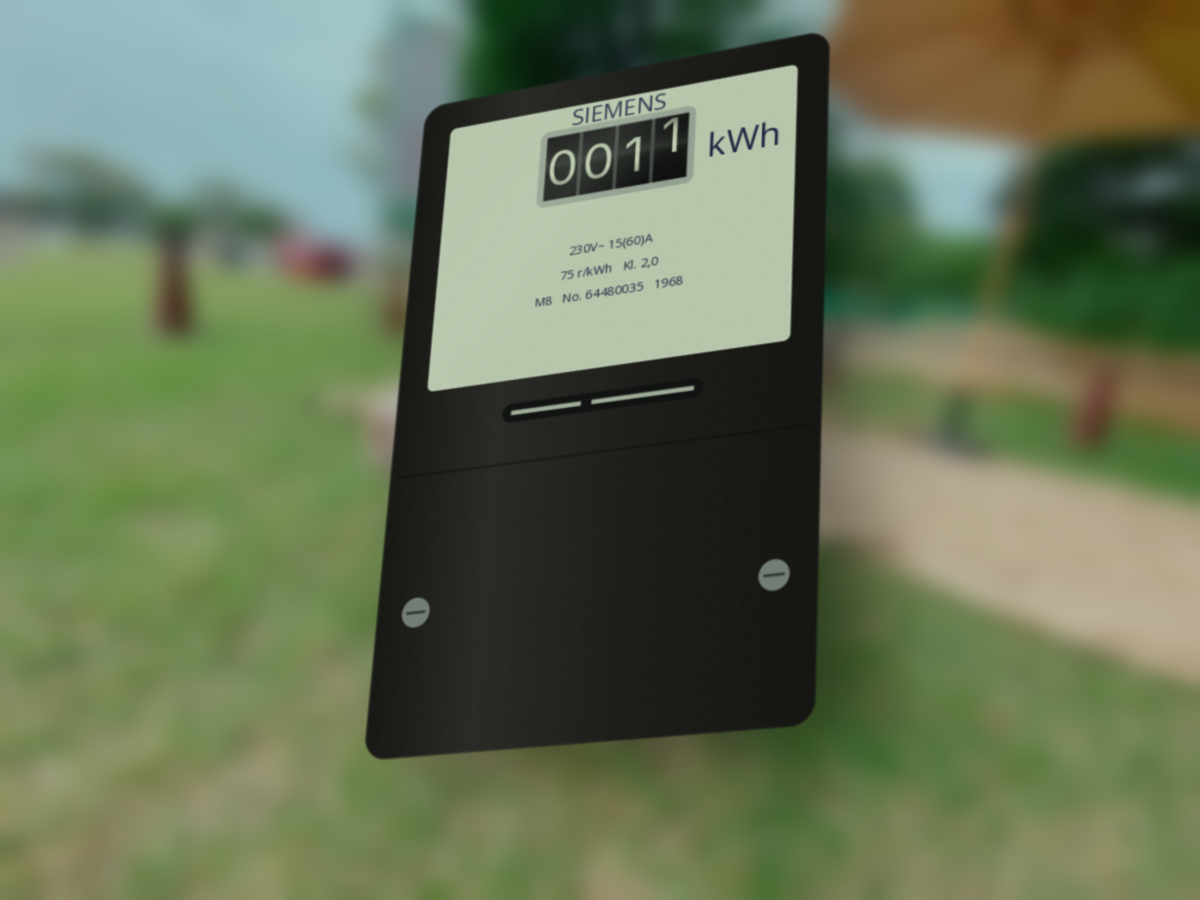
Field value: 11 kWh
